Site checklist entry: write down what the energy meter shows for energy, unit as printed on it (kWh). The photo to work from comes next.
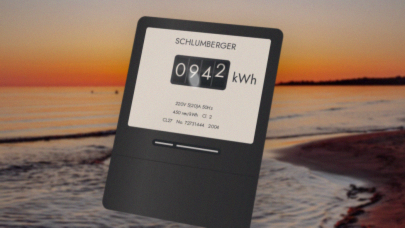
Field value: 942 kWh
